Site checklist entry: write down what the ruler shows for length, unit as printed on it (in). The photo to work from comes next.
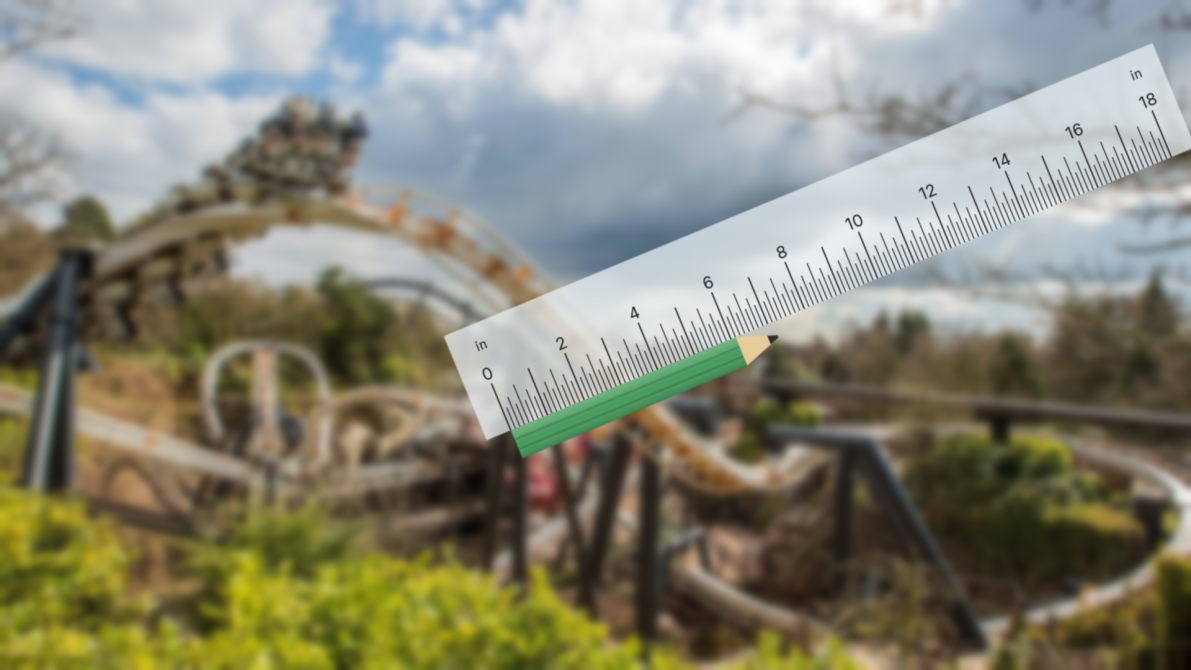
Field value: 7.125 in
